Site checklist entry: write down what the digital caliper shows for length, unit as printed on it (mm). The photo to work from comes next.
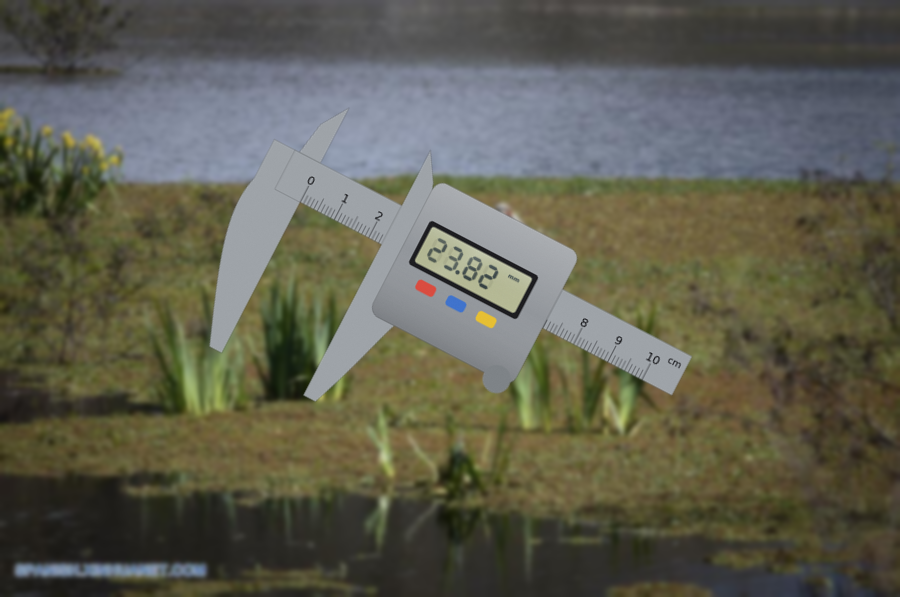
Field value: 23.82 mm
